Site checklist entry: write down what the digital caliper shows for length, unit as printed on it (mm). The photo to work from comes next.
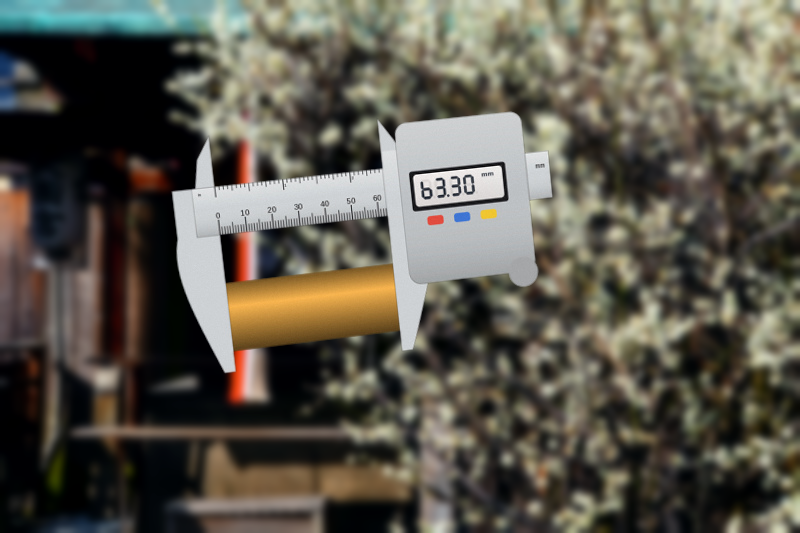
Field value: 63.30 mm
